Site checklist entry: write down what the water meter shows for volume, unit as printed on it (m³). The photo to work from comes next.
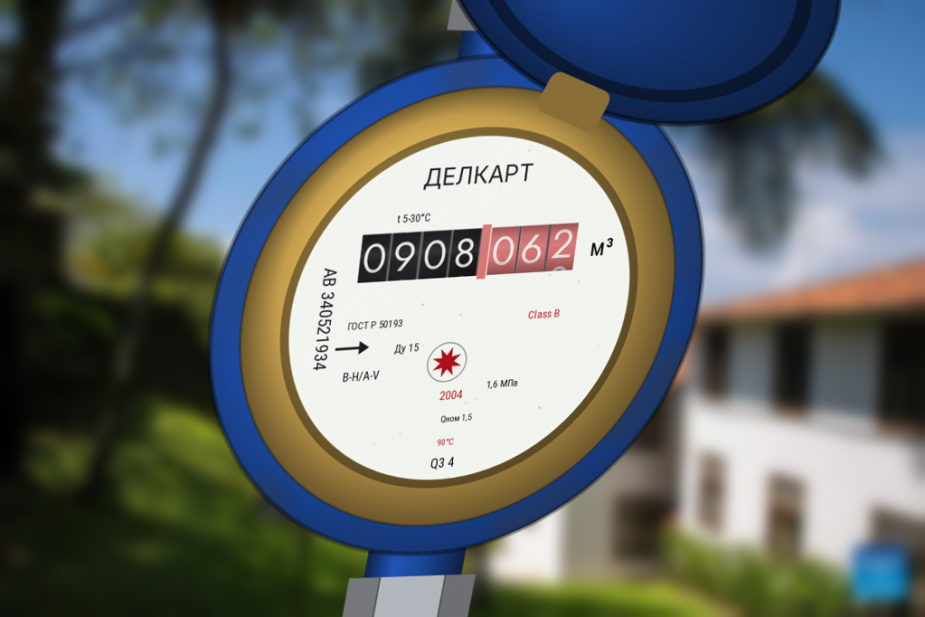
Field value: 908.062 m³
